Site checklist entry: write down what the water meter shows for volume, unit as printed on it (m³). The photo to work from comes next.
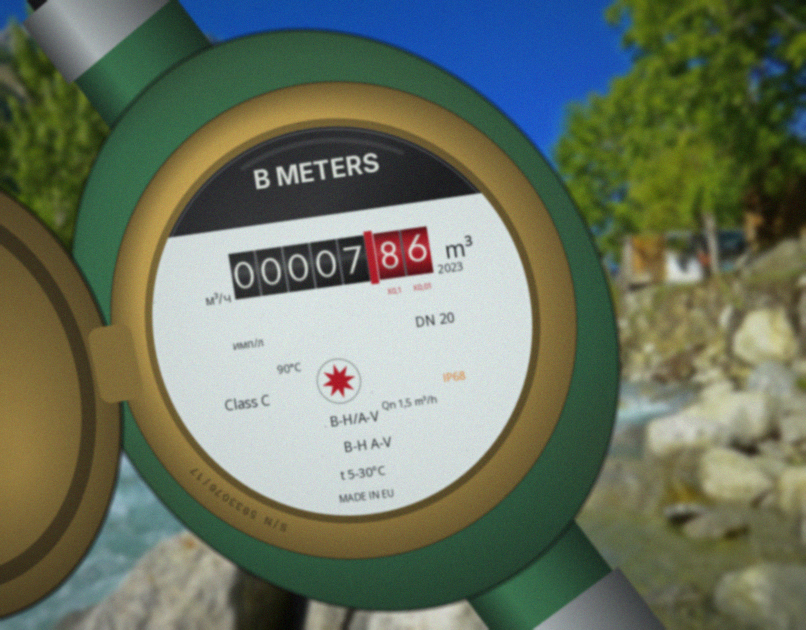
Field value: 7.86 m³
